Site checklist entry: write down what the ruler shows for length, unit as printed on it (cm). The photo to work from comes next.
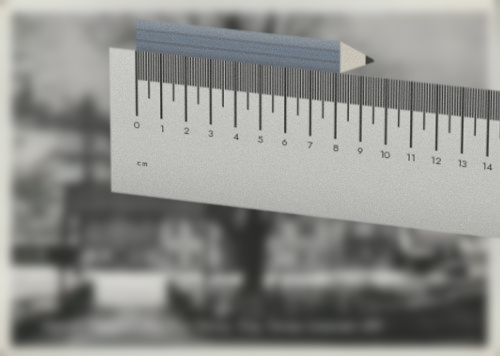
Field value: 9.5 cm
